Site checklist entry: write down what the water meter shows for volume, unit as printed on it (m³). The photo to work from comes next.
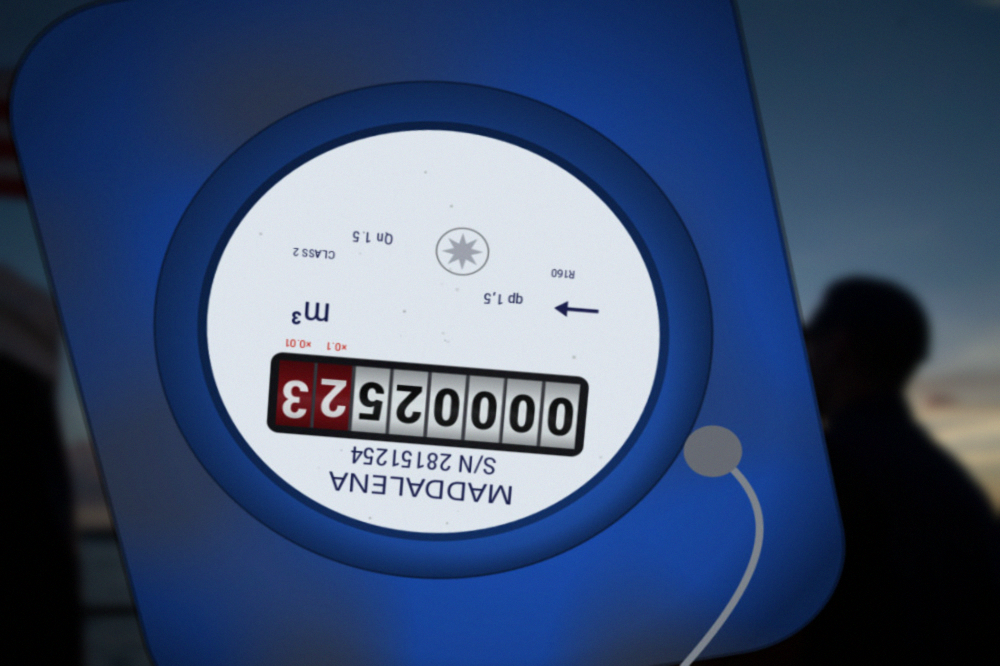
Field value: 25.23 m³
